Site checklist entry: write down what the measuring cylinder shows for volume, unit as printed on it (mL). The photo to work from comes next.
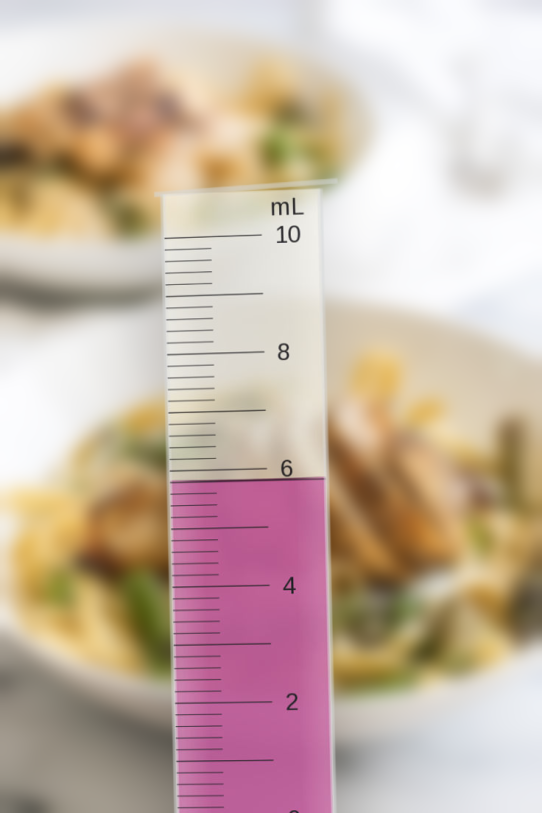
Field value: 5.8 mL
